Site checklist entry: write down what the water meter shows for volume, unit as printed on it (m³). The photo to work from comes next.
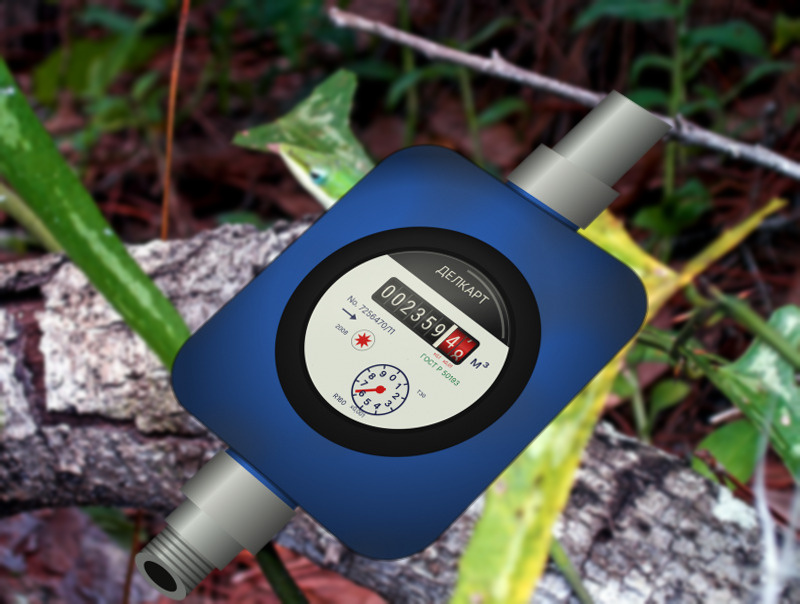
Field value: 2359.476 m³
